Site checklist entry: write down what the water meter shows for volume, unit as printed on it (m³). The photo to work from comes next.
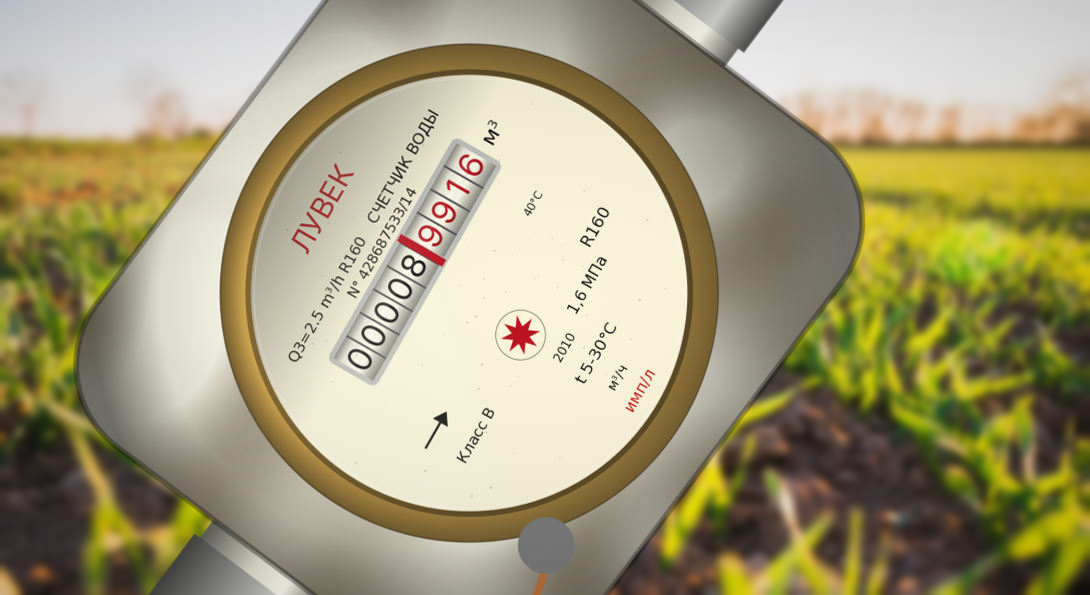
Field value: 8.9916 m³
